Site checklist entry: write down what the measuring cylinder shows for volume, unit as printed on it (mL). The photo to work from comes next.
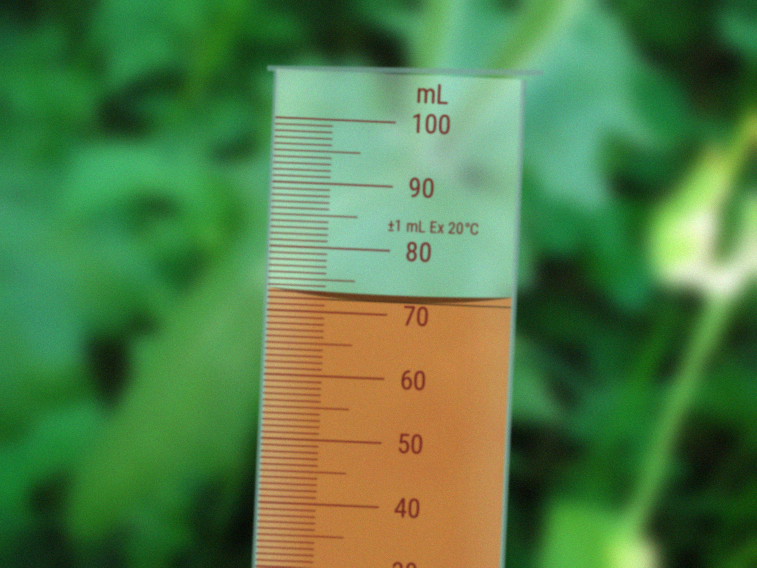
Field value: 72 mL
